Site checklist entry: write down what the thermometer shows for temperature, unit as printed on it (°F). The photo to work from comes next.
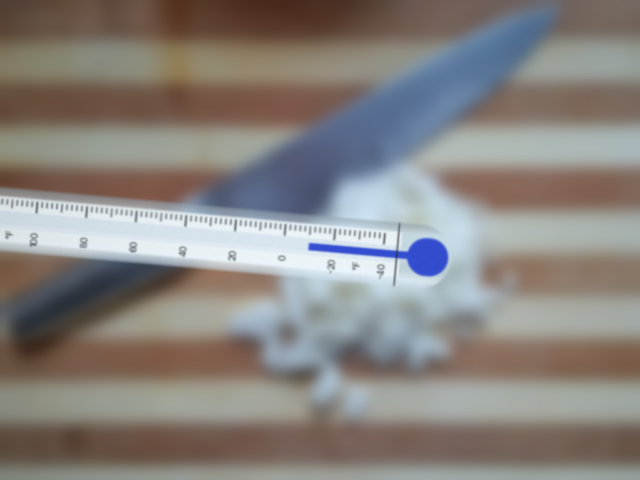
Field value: -10 °F
